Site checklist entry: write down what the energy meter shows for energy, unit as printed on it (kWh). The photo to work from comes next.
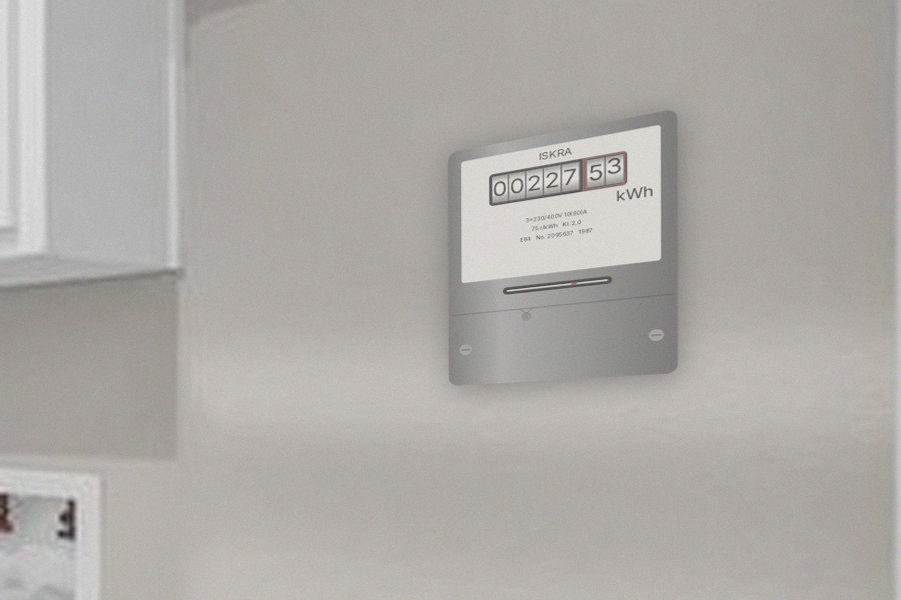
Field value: 227.53 kWh
